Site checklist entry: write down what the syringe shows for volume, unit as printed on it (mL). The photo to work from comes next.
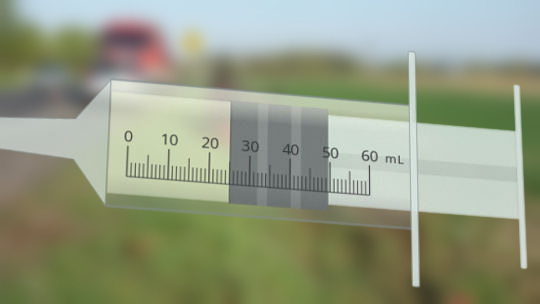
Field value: 25 mL
